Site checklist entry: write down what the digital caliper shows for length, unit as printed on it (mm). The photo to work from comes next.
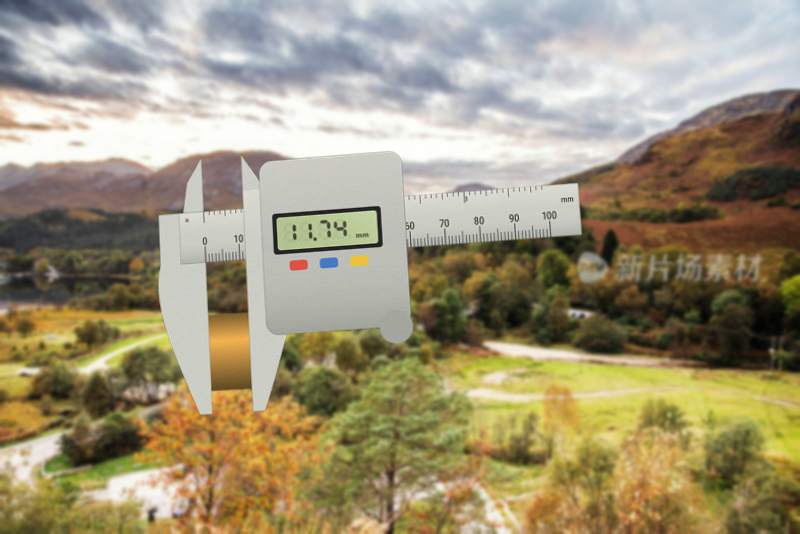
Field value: 11.74 mm
